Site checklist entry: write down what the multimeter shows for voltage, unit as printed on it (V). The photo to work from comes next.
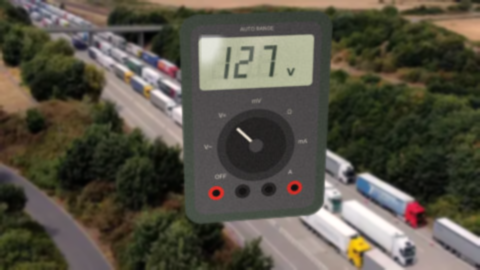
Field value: 127 V
